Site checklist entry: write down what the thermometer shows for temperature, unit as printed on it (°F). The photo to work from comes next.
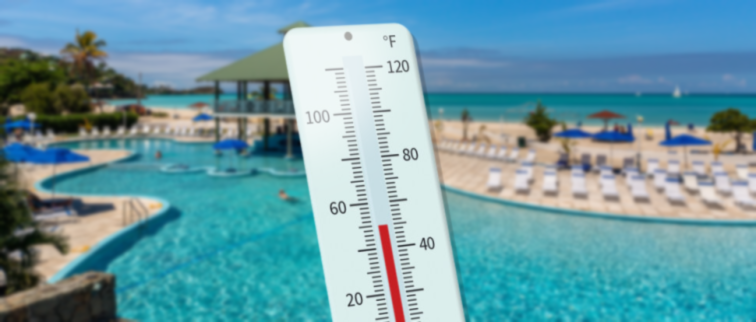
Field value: 50 °F
